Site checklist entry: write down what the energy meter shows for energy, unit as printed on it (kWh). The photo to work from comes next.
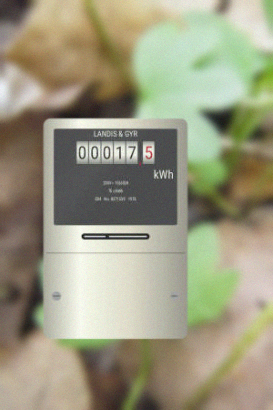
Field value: 17.5 kWh
